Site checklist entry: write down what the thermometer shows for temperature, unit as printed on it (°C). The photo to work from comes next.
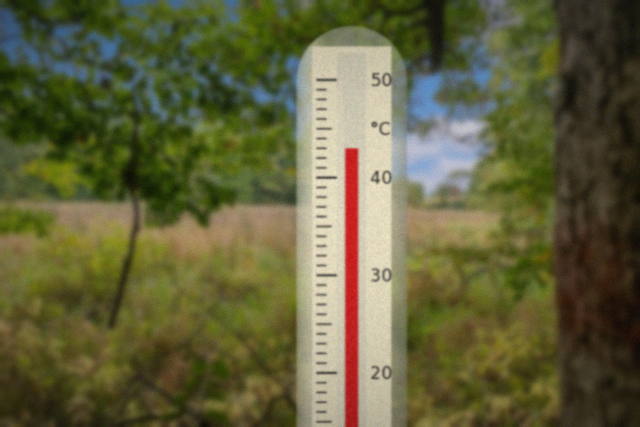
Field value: 43 °C
